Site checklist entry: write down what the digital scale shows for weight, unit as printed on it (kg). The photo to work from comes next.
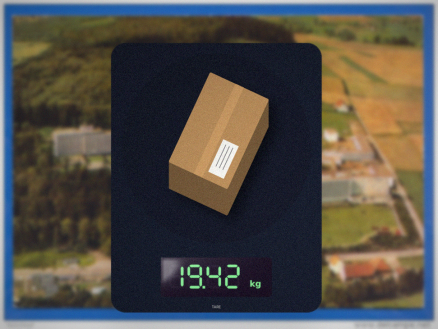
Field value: 19.42 kg
